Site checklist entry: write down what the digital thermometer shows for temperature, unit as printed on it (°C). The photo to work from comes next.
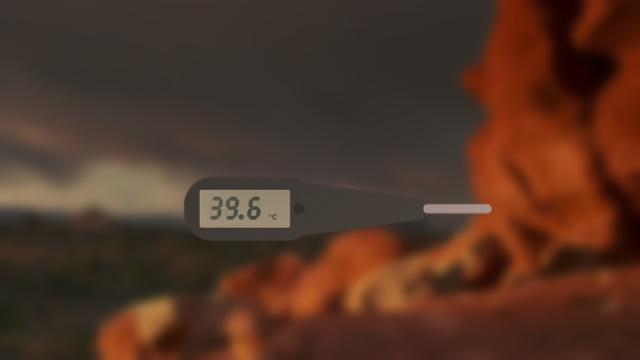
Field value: 39.6 °C
